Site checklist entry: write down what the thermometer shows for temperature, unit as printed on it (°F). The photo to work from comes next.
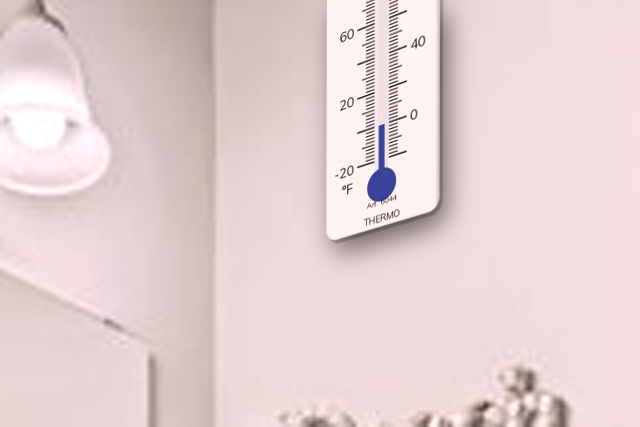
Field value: 0 °F
